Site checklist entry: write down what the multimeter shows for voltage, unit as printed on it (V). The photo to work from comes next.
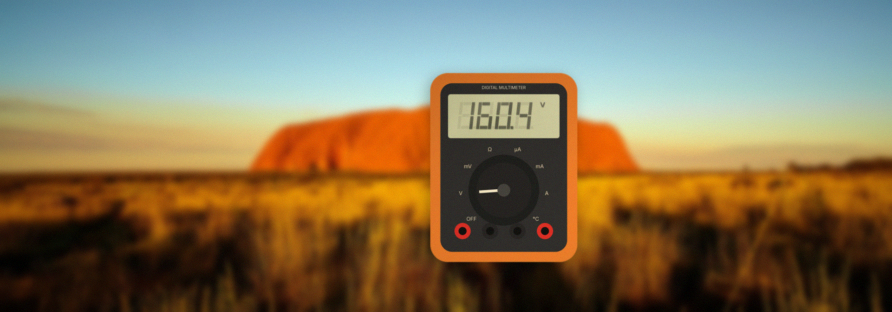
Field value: 160.4 V
